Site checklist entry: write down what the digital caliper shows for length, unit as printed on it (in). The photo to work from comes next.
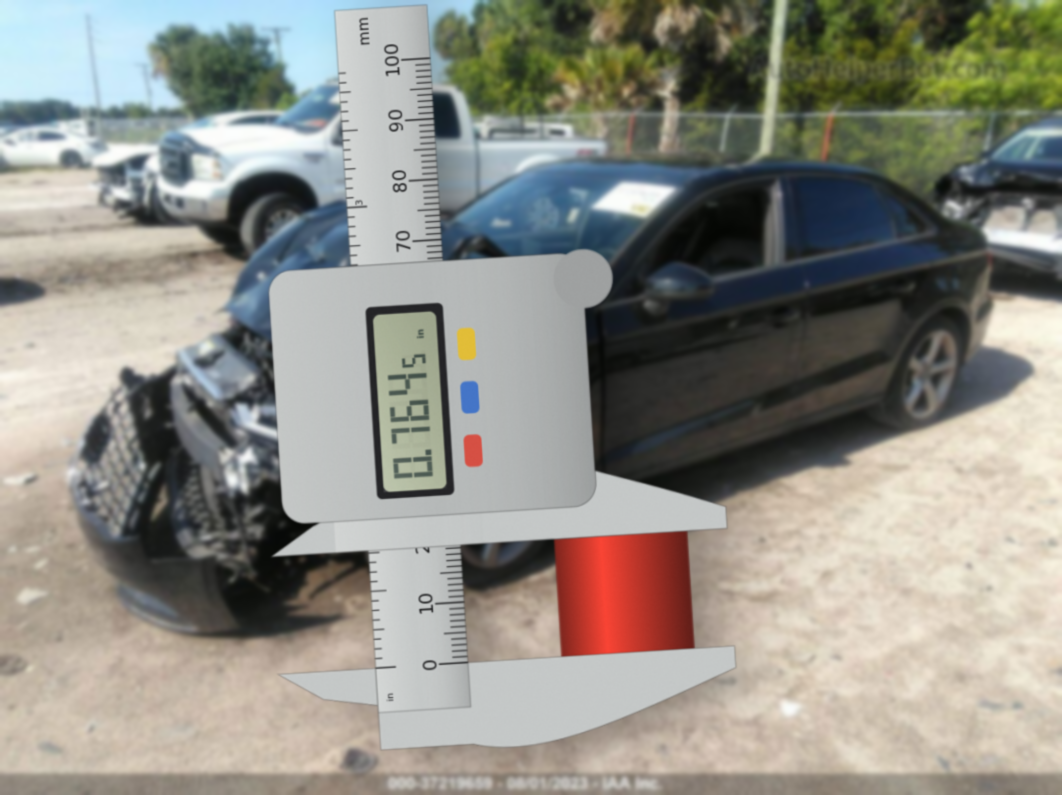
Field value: 0.7645 in
